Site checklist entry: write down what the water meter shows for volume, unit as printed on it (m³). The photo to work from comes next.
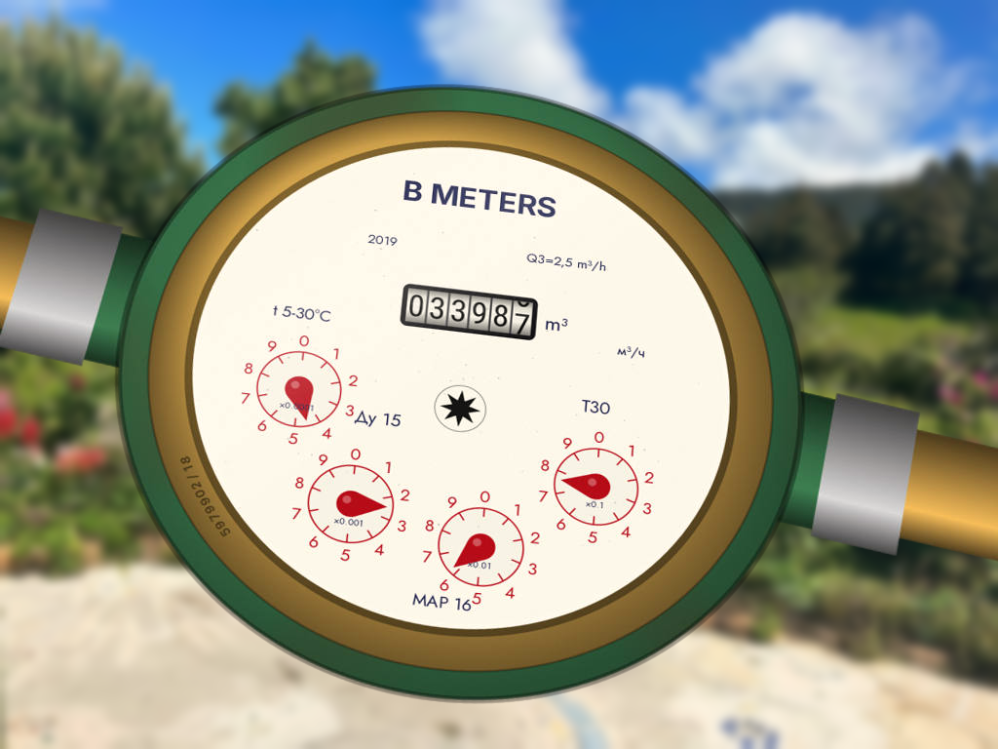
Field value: 33986.7624 m³
